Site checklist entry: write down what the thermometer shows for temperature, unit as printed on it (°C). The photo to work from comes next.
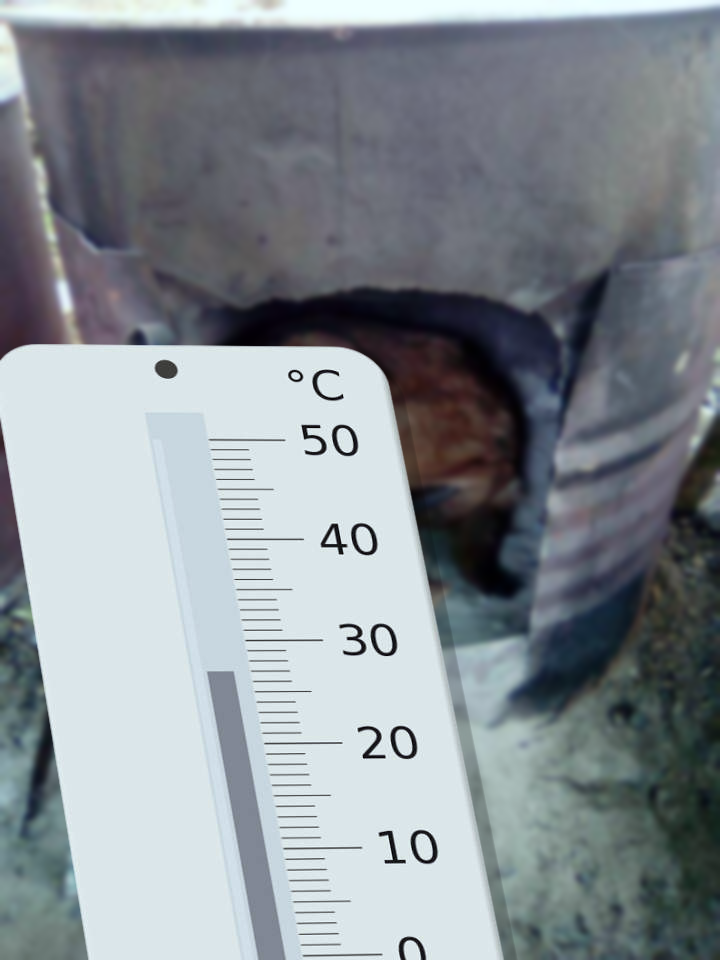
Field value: 27 °C
